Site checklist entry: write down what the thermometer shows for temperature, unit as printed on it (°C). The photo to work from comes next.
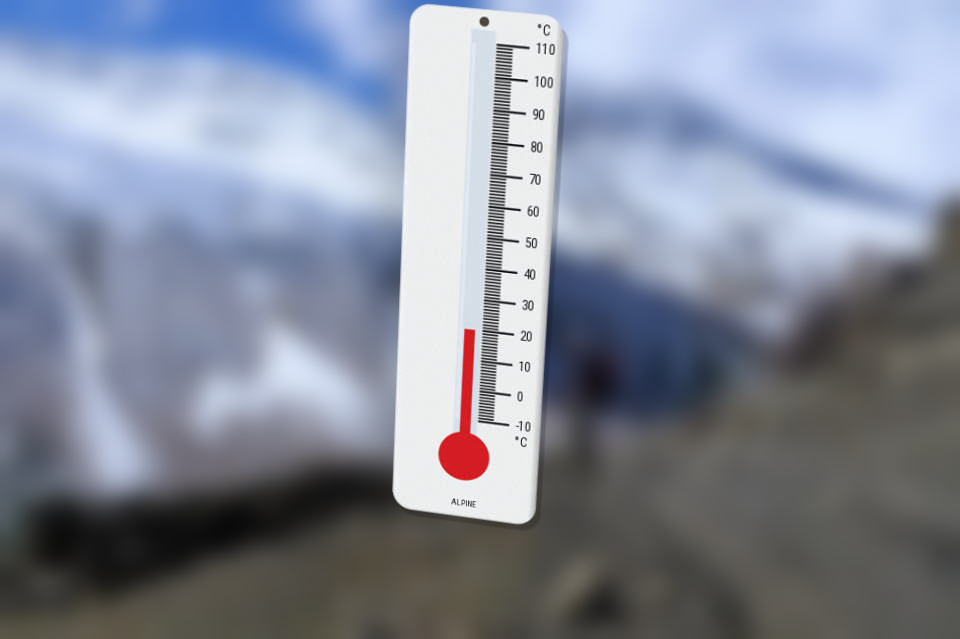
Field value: 20 °C
